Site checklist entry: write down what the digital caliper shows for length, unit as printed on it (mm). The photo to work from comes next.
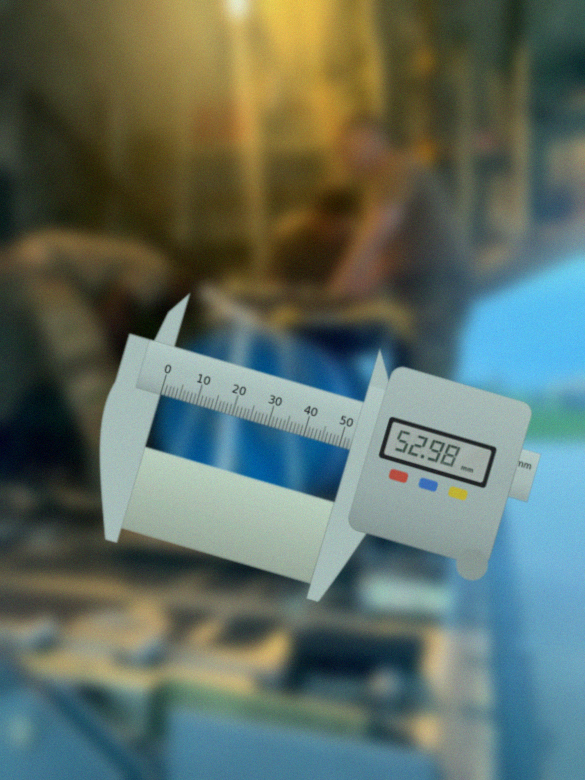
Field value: 52.98 mm
